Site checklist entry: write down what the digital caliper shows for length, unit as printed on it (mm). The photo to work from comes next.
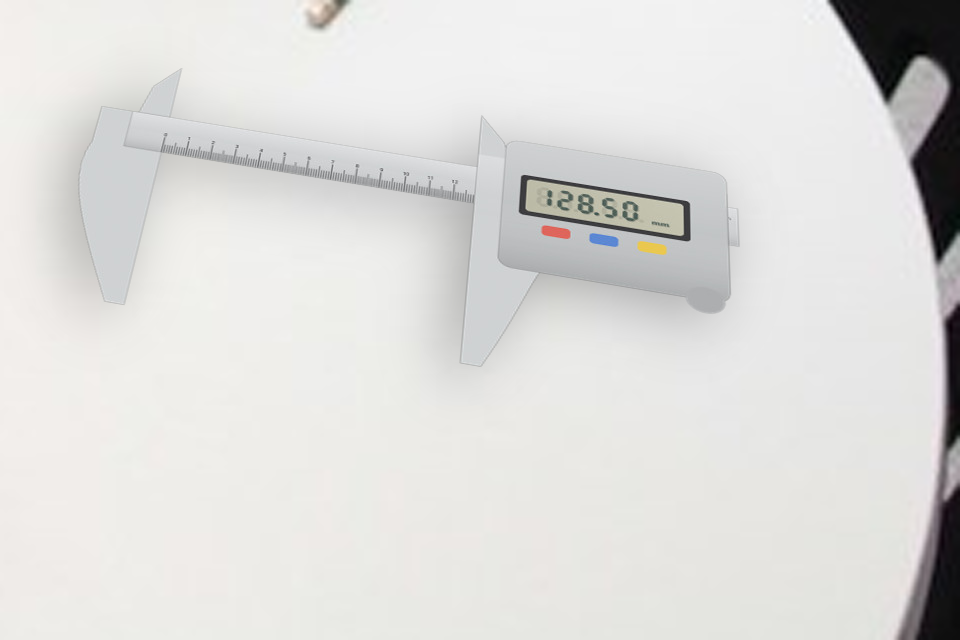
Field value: 128.50 mm
